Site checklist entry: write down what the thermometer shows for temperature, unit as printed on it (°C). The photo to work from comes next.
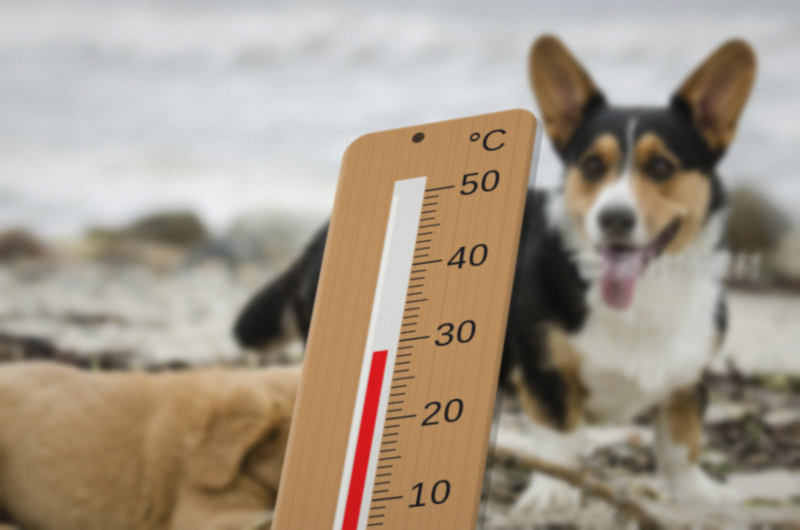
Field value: 29 °C
